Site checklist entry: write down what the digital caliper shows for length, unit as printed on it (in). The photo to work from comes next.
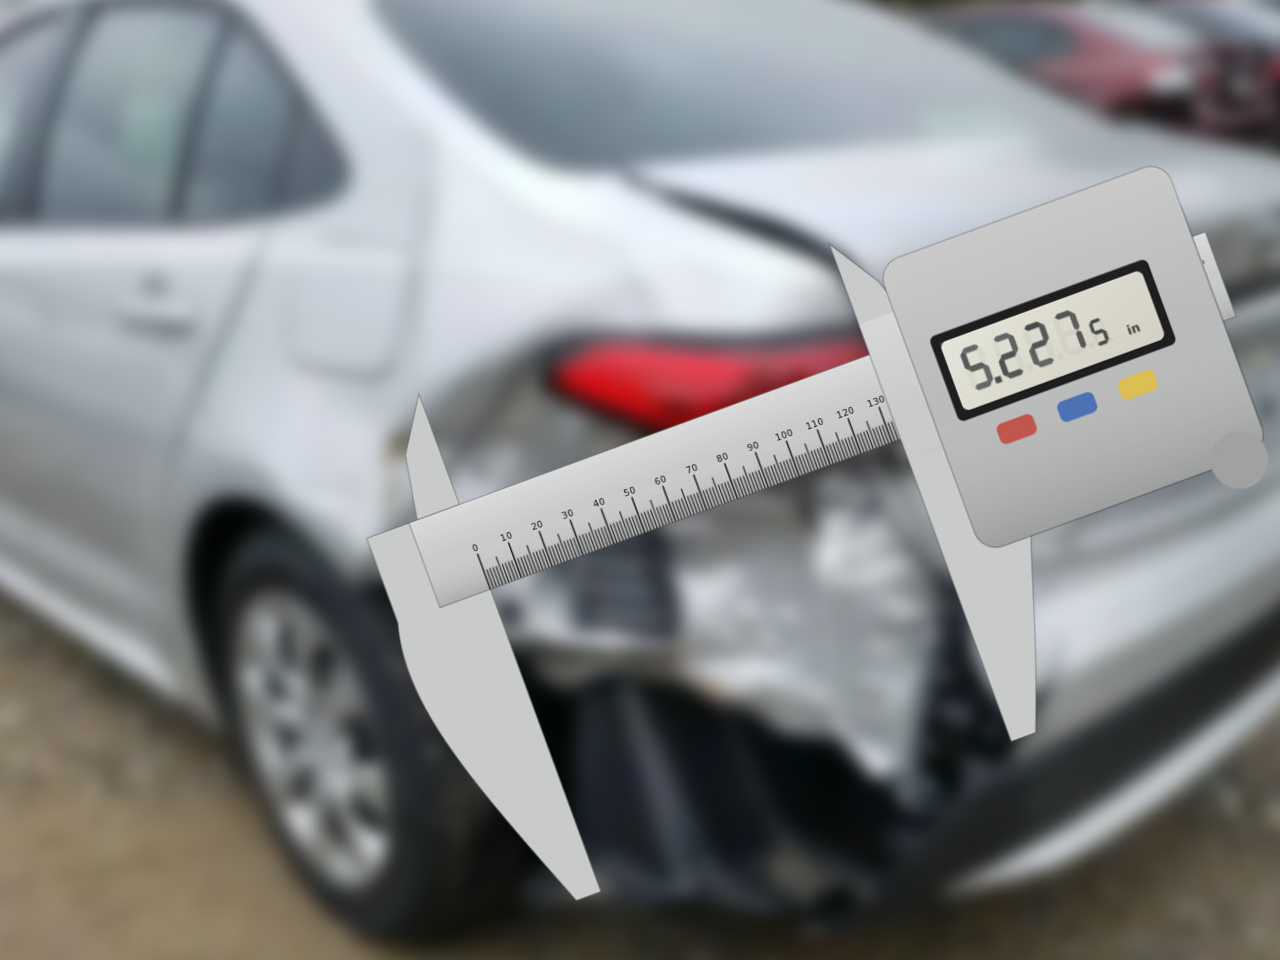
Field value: 5.2275 in
